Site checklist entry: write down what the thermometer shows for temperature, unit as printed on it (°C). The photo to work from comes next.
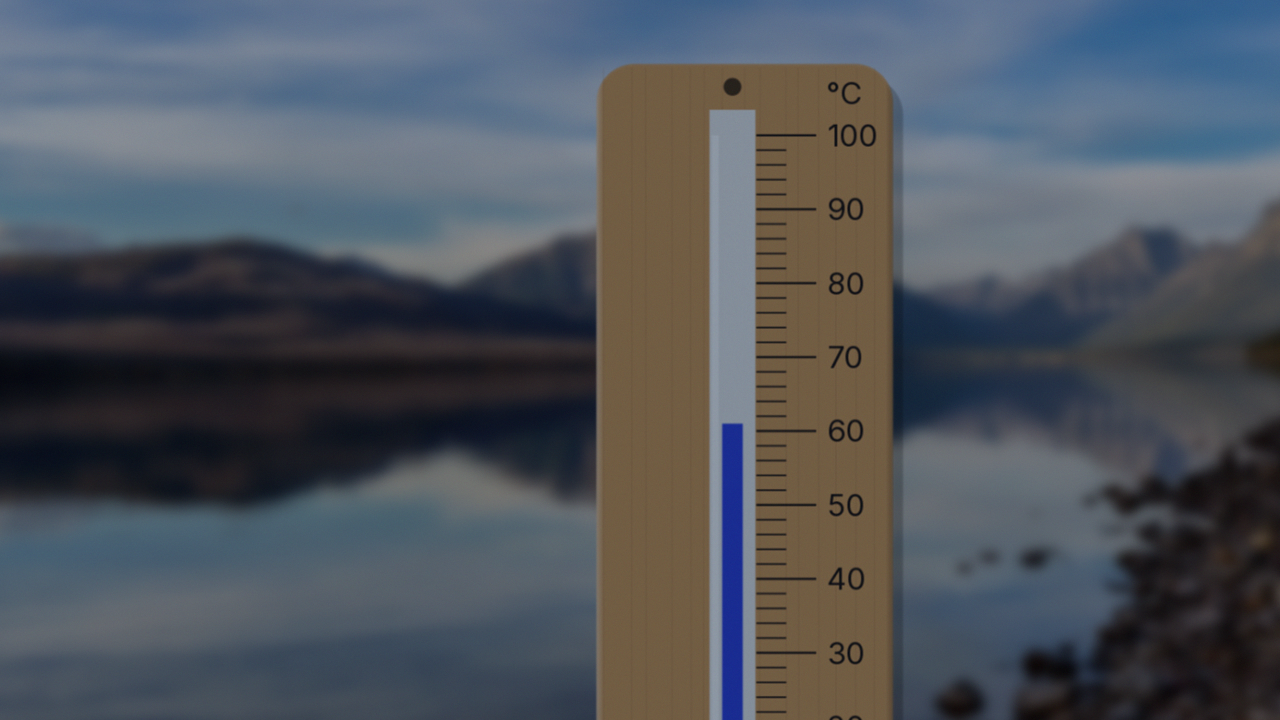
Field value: 61 °C
